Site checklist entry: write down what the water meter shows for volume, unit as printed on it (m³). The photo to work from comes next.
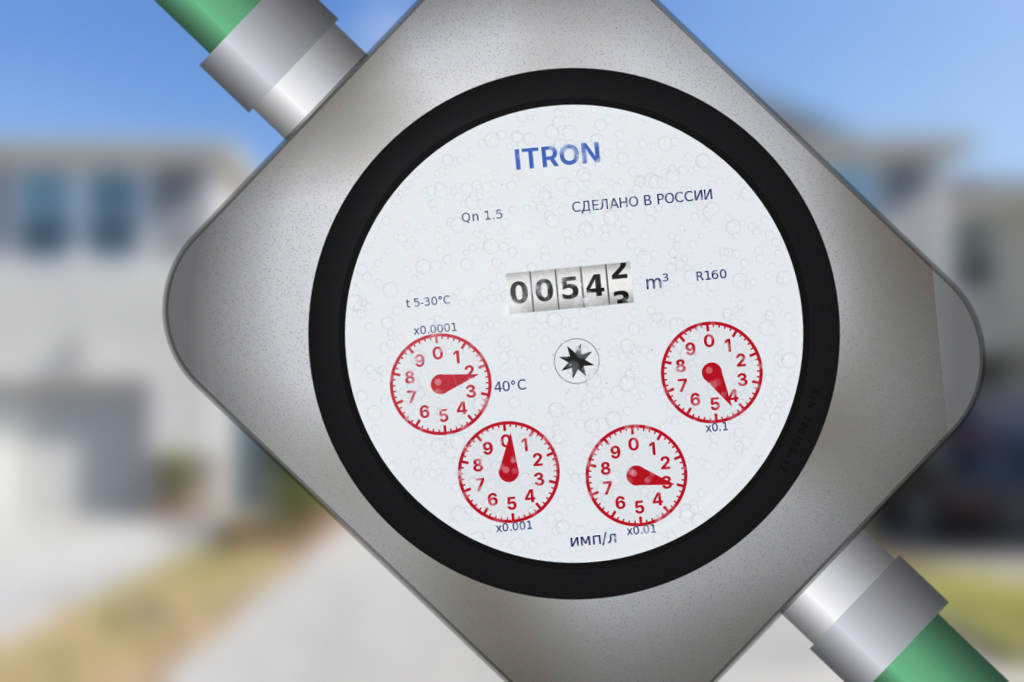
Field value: 542.4302 m³
